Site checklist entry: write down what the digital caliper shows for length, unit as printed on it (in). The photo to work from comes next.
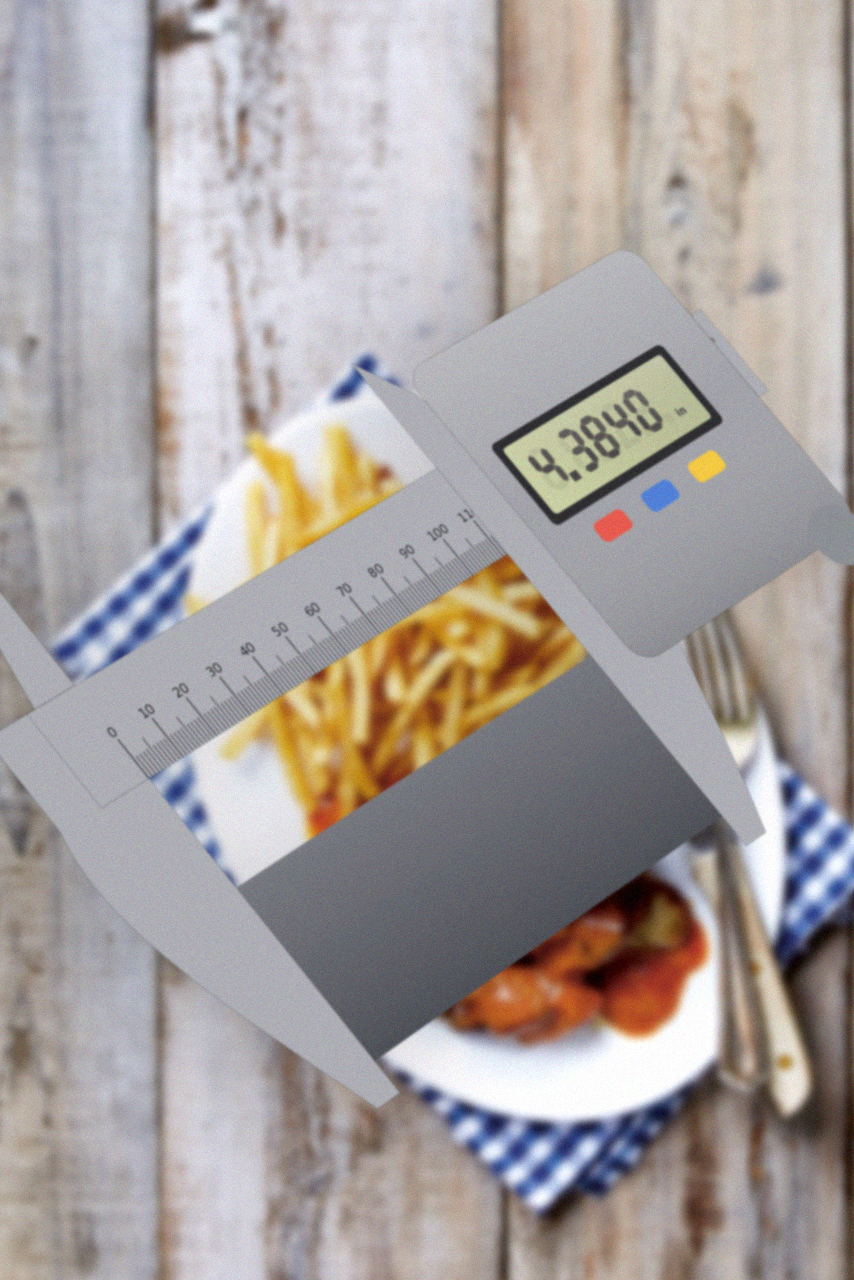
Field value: 4.3840 in
